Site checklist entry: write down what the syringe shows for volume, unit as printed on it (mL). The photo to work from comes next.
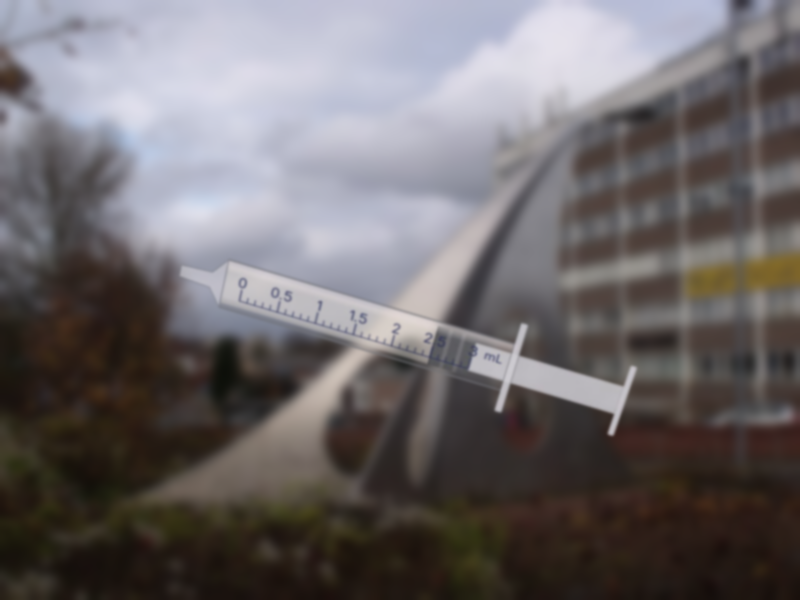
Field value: 2.5 mL
